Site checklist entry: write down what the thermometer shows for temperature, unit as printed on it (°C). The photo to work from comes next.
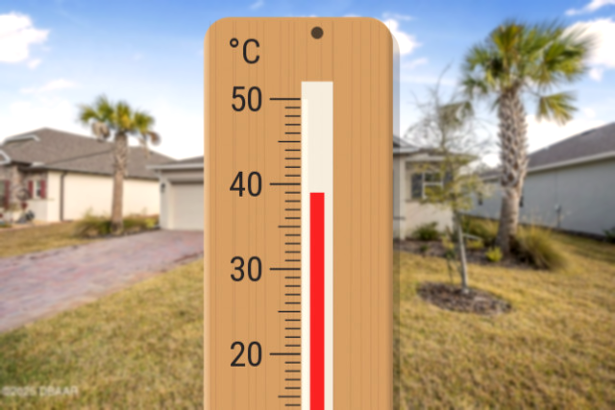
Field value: 39 °C
